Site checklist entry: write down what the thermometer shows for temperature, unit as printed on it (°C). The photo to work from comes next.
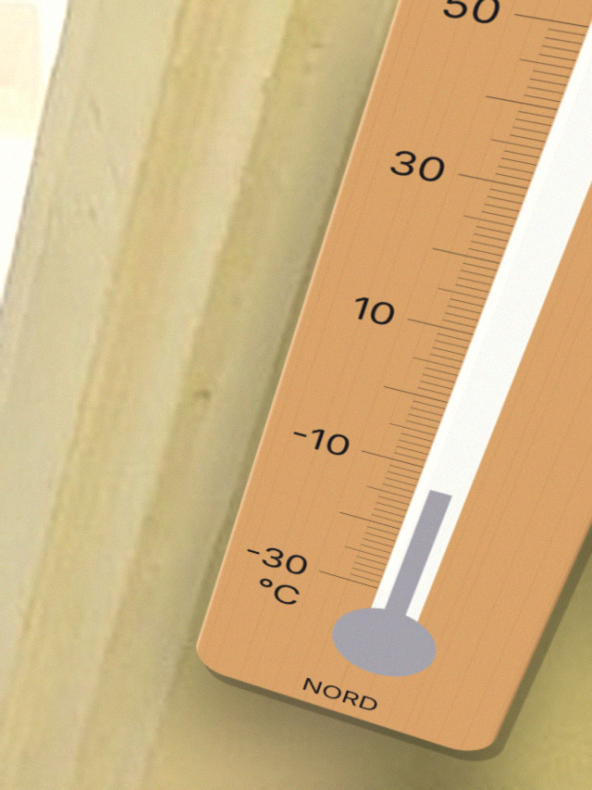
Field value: -13 °C
